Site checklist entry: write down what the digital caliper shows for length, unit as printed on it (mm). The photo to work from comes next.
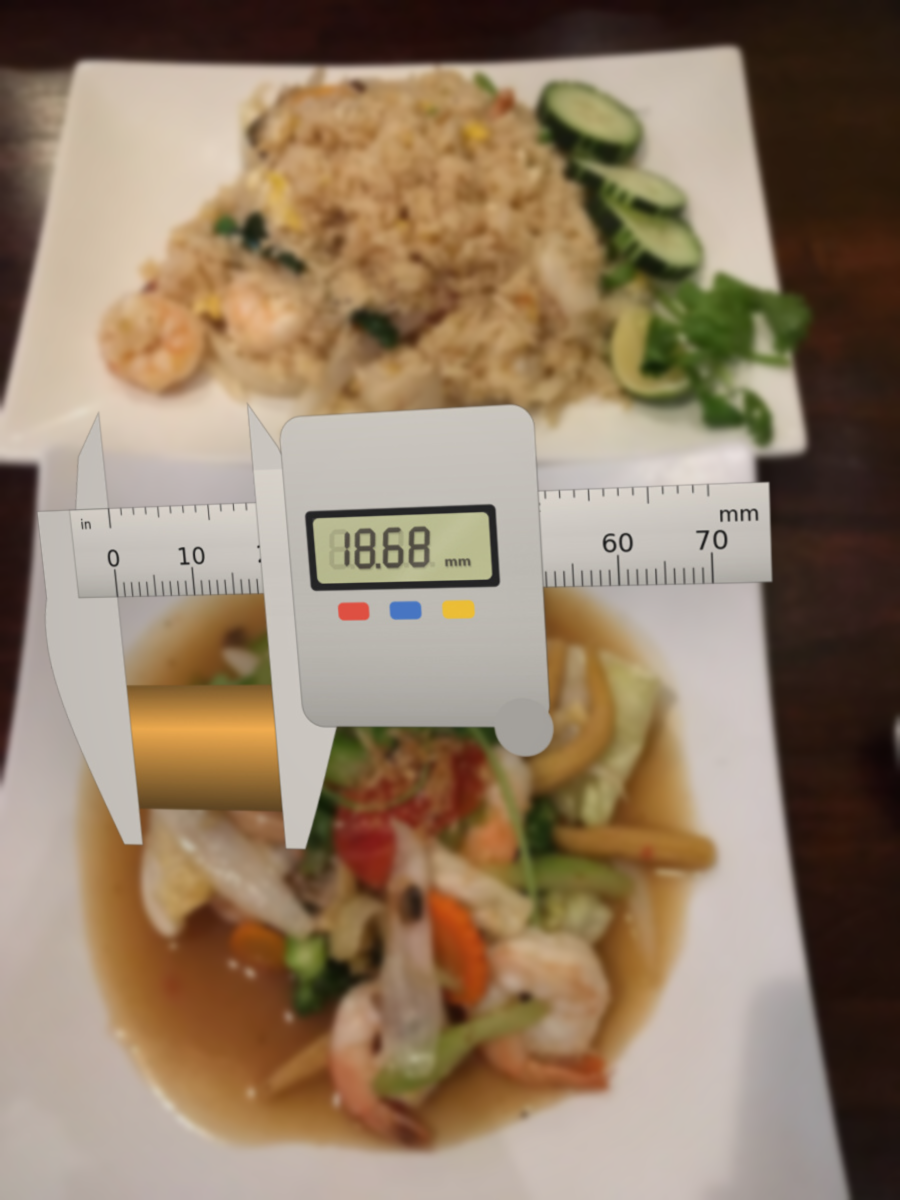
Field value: 18.68 mm
